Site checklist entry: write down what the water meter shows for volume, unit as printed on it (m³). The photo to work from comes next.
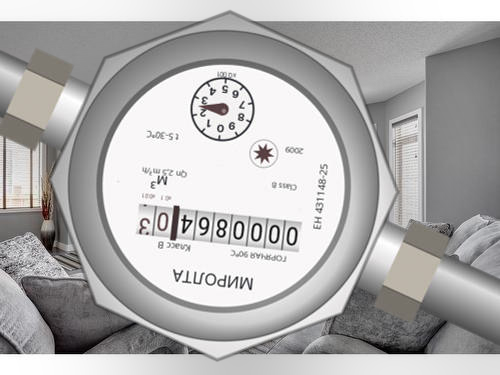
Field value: 864.032 m³
